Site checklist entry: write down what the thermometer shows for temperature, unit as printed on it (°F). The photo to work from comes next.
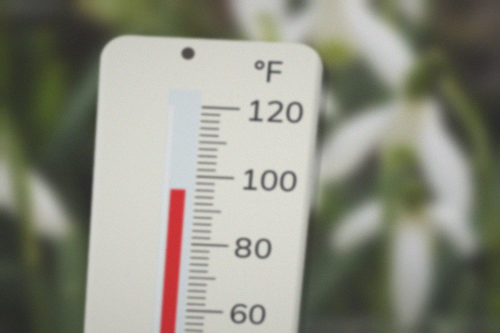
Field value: 96 °F
